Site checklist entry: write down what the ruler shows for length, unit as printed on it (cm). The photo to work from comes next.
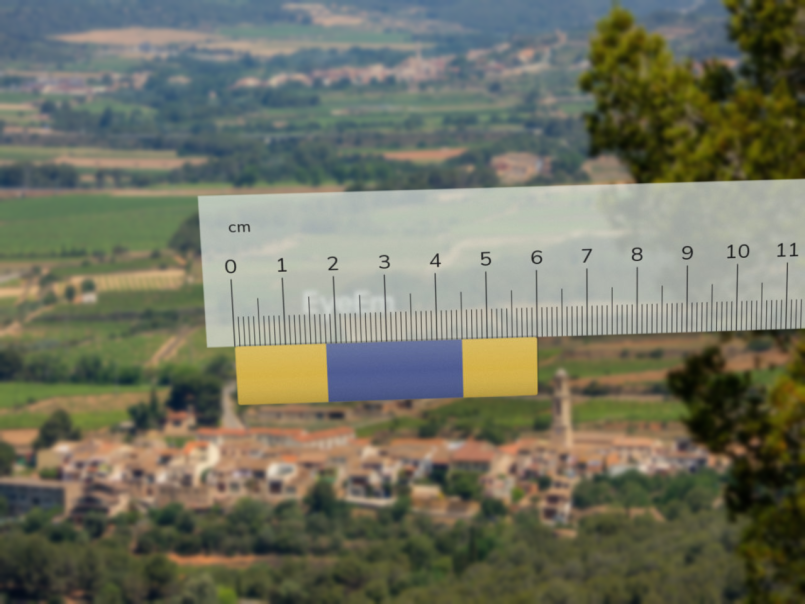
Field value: 6 cm
